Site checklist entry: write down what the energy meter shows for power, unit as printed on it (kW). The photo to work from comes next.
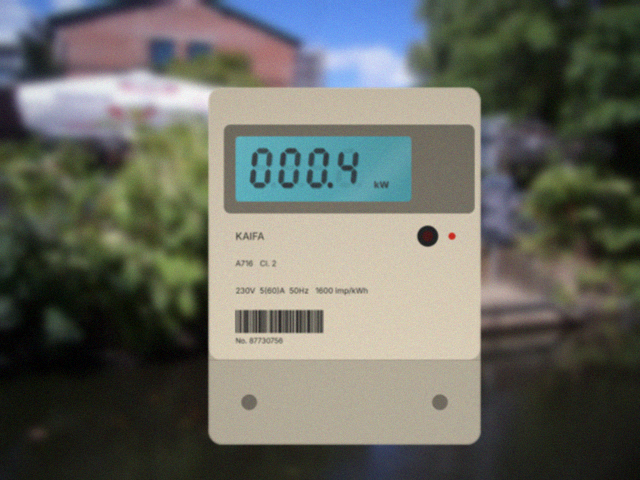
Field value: 0.4 kW
